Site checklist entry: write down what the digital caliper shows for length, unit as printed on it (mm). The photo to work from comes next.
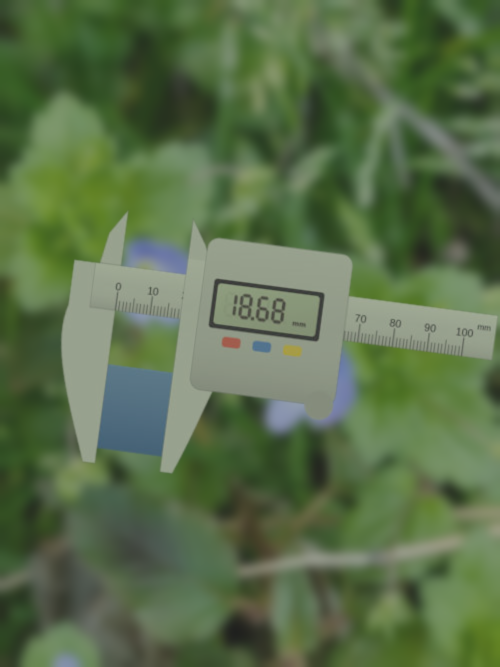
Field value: 18.68 mm
